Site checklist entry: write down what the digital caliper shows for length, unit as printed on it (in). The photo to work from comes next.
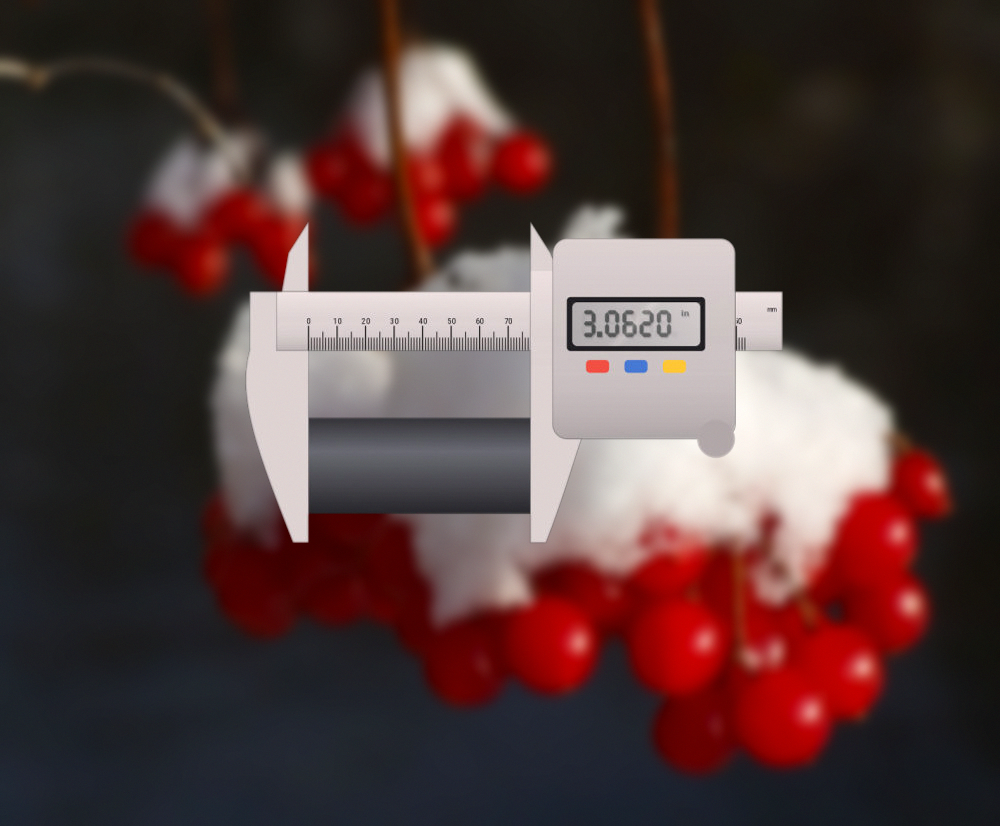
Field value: 3.0620 in
